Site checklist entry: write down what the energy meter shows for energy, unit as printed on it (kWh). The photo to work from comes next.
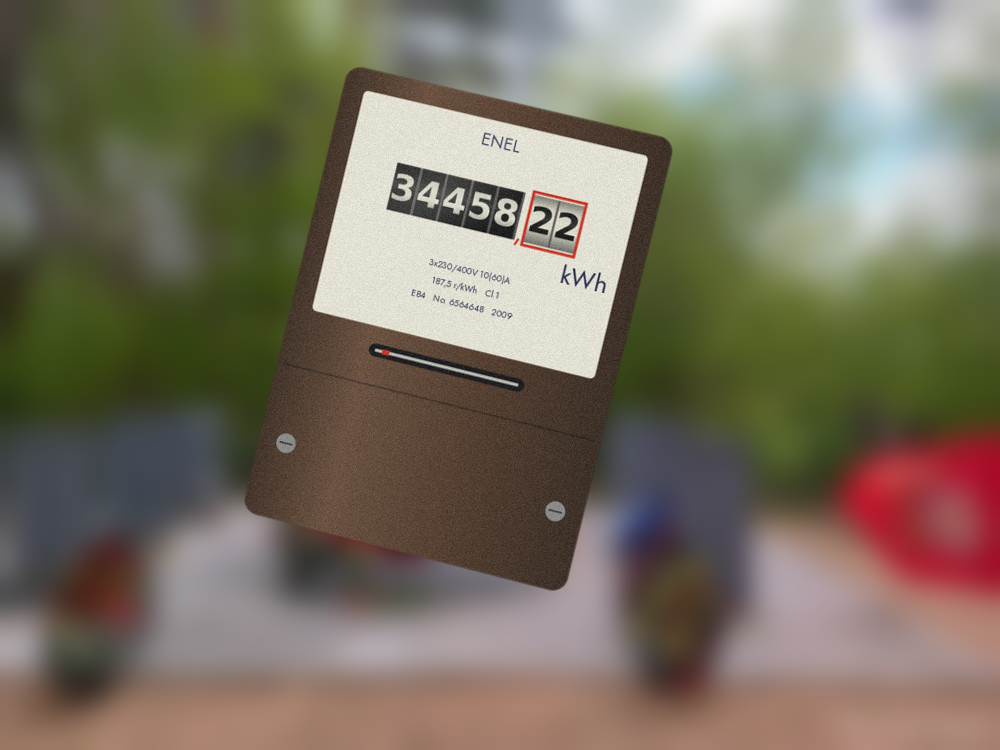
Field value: 34458.22 kWh
